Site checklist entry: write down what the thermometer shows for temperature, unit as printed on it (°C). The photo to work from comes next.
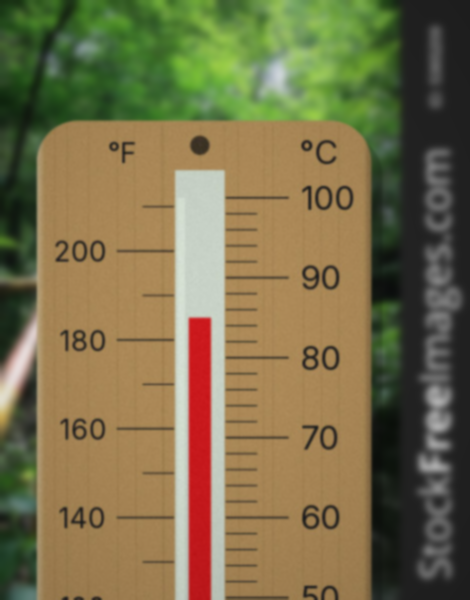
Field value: 85 °C
